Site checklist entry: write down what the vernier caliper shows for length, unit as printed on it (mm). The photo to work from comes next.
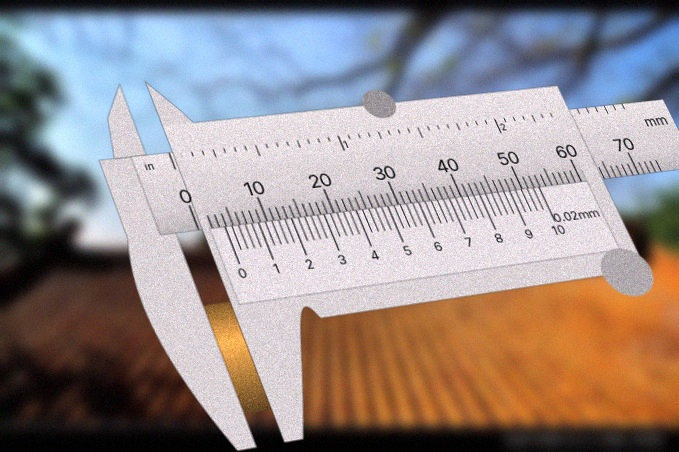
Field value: 3.8 mm
